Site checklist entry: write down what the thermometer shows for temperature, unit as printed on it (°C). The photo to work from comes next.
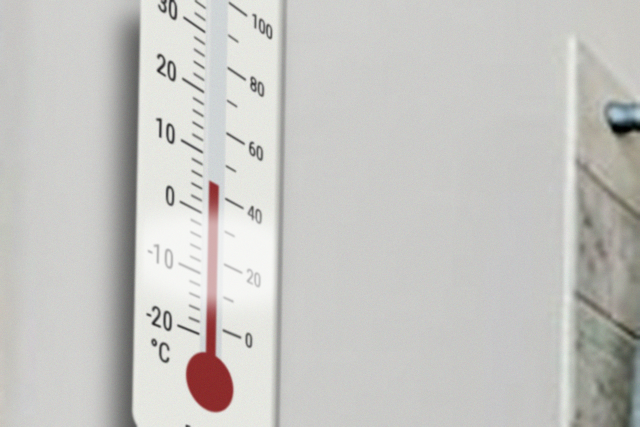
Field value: 6 °C
